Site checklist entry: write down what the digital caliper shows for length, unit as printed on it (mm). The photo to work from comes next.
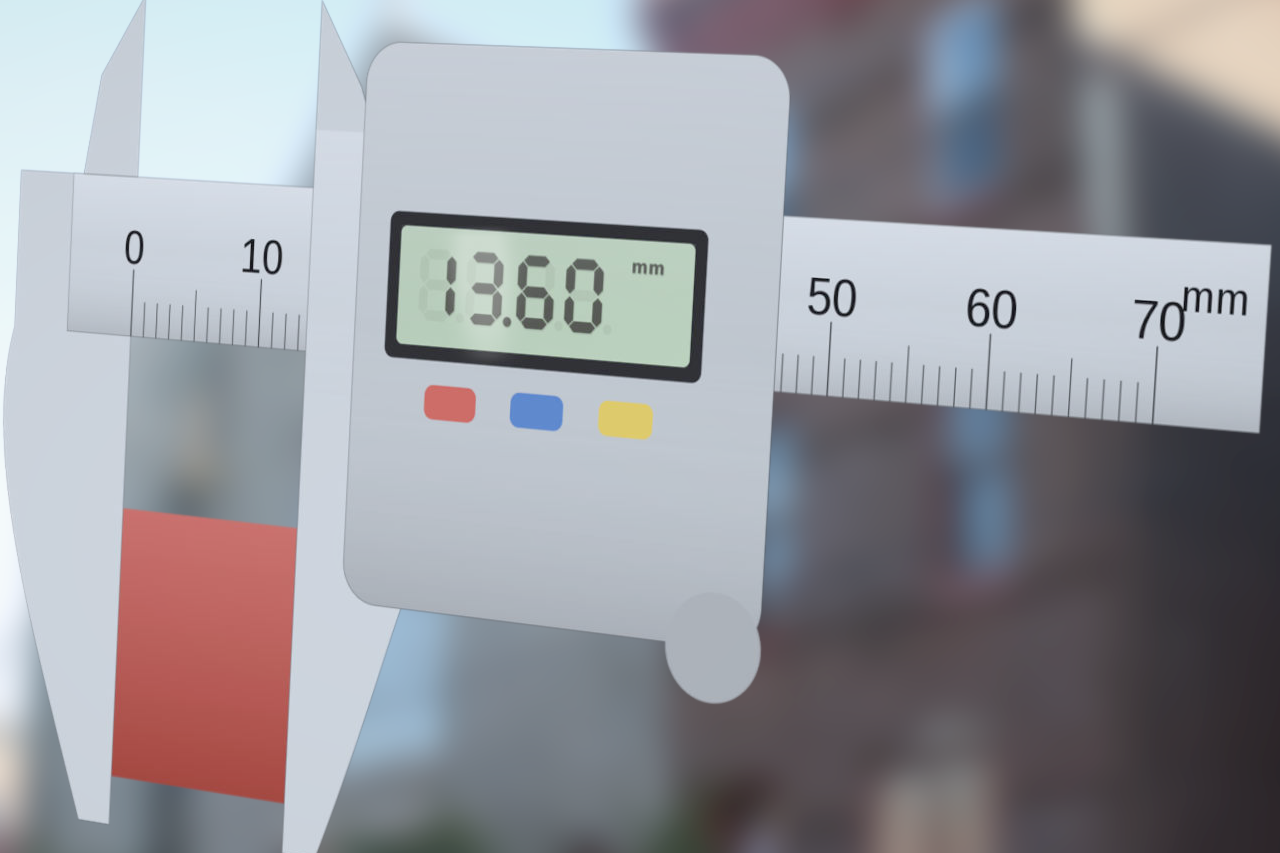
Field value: 13.60 mm
